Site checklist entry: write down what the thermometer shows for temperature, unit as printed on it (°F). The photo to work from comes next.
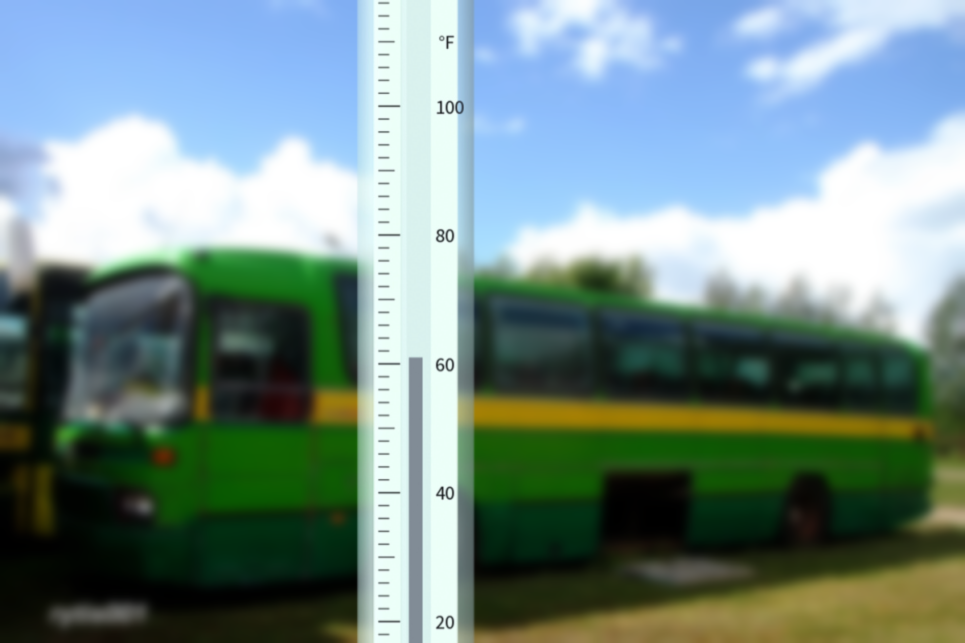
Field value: 61 °F
